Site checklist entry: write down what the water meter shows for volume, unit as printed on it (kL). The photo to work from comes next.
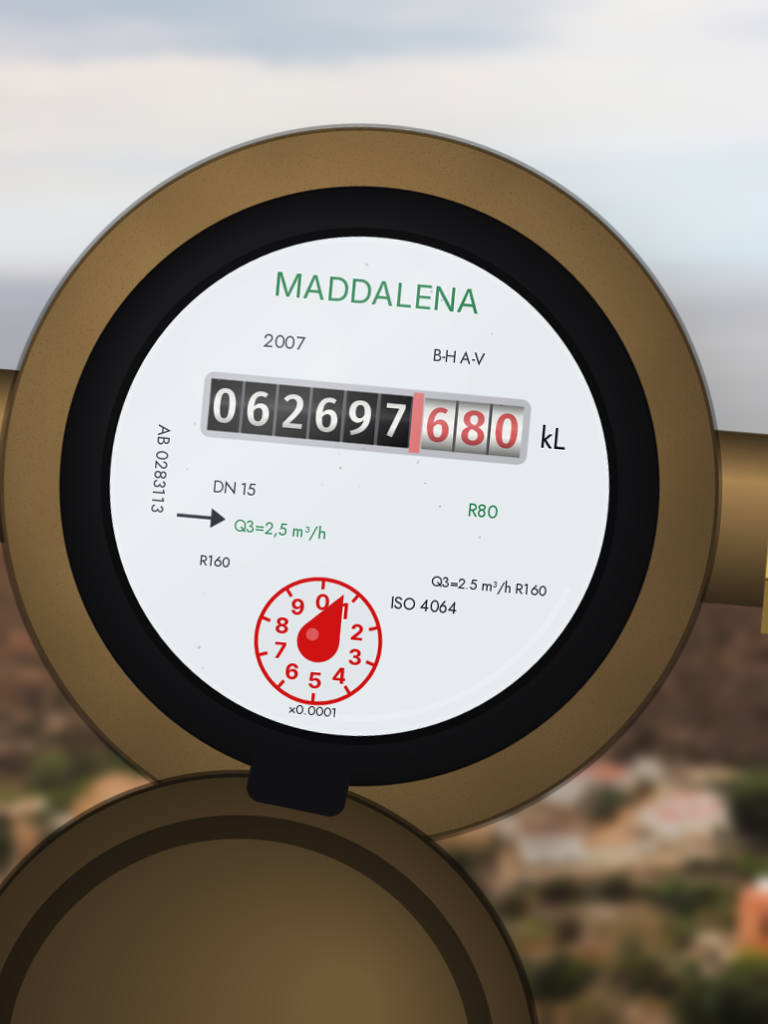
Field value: 62697.6800 kL
